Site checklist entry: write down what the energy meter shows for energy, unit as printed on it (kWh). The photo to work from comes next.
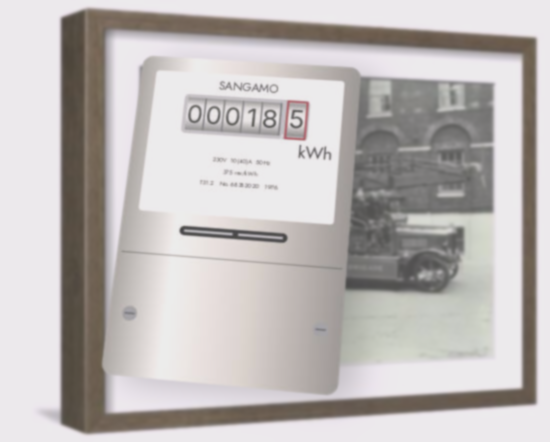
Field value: 18.5 kWh
